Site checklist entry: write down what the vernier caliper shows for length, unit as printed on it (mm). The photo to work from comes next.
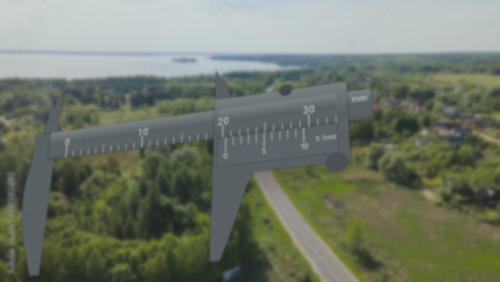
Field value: 20.4 mm
